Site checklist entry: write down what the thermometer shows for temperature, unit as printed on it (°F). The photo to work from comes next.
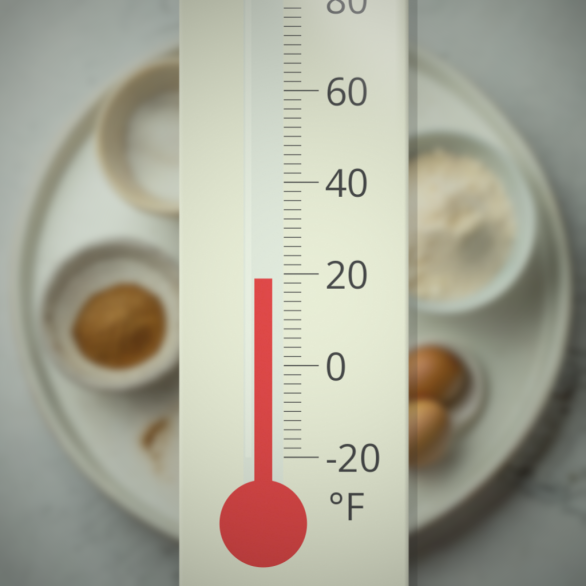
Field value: 19 °F
